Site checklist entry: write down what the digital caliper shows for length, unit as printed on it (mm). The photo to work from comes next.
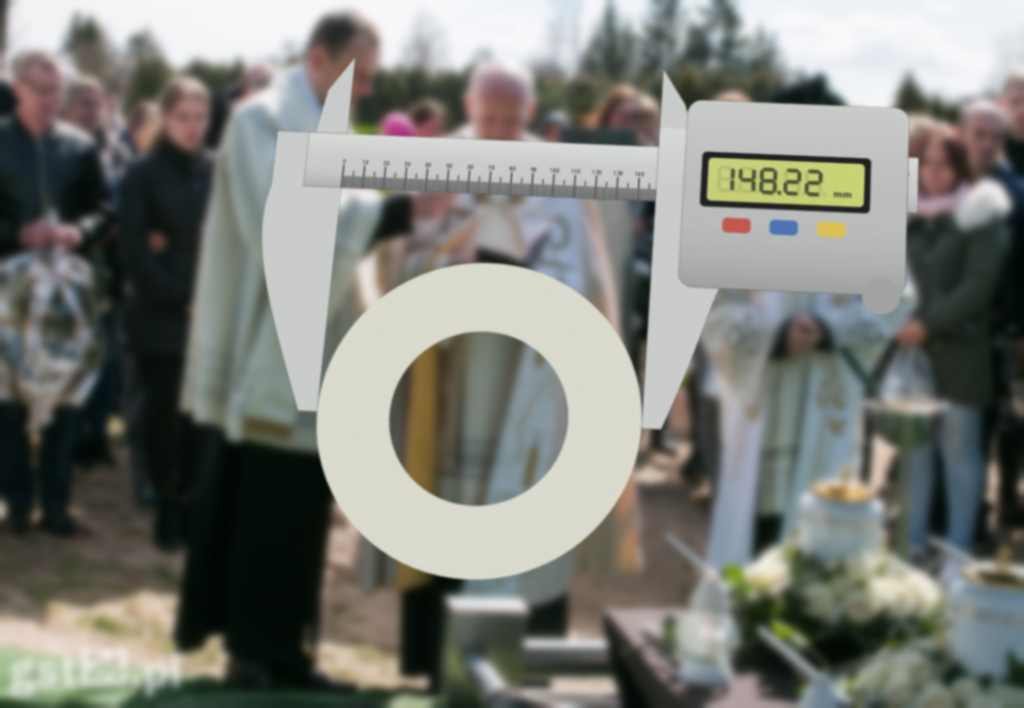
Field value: 148.22 mm
